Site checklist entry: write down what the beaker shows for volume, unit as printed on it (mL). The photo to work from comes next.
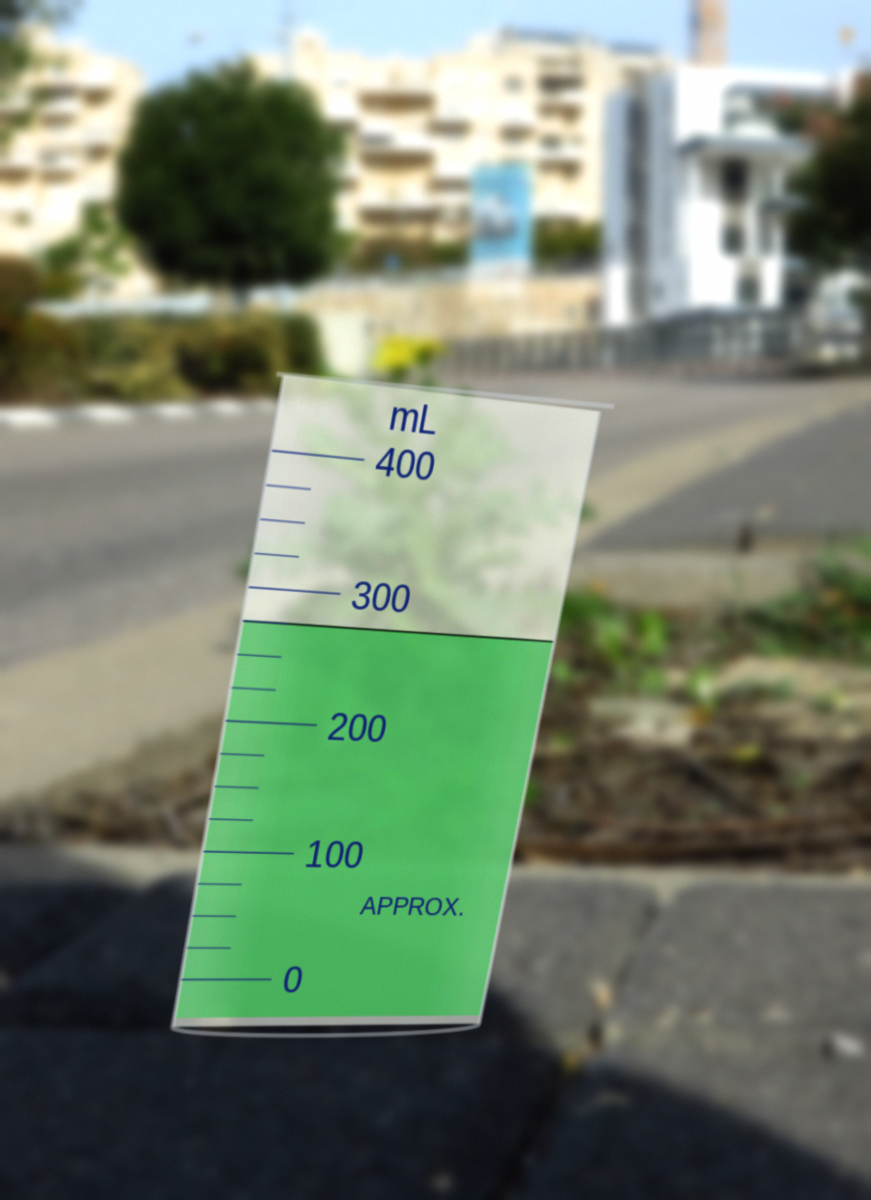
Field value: 275 mL
